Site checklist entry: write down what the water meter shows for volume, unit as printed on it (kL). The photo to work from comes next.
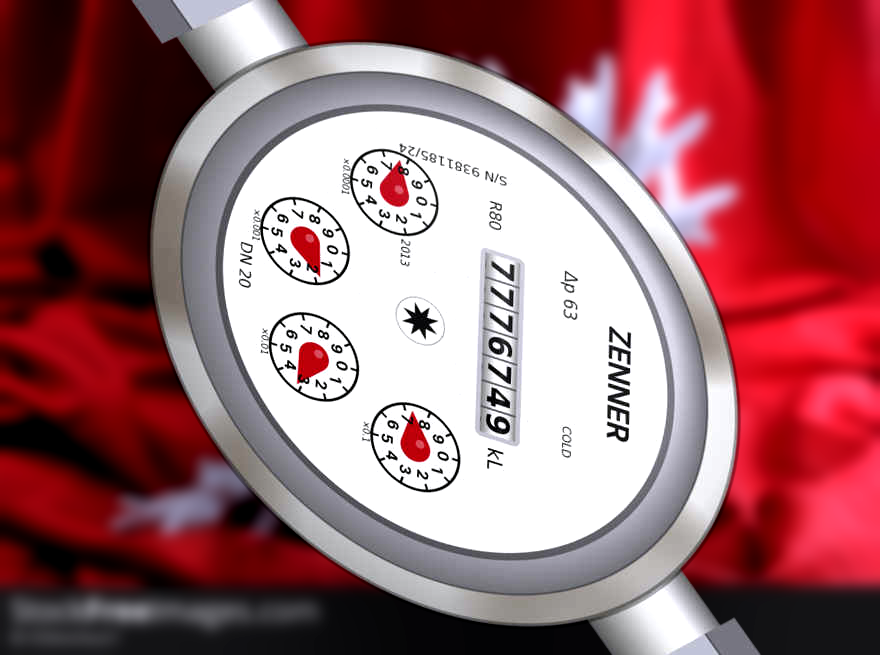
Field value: 7776749.7317 kL
